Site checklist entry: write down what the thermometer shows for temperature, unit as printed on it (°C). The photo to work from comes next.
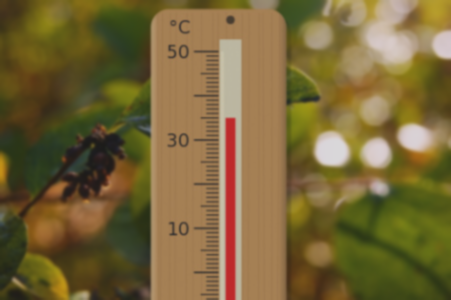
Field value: 35 °C
